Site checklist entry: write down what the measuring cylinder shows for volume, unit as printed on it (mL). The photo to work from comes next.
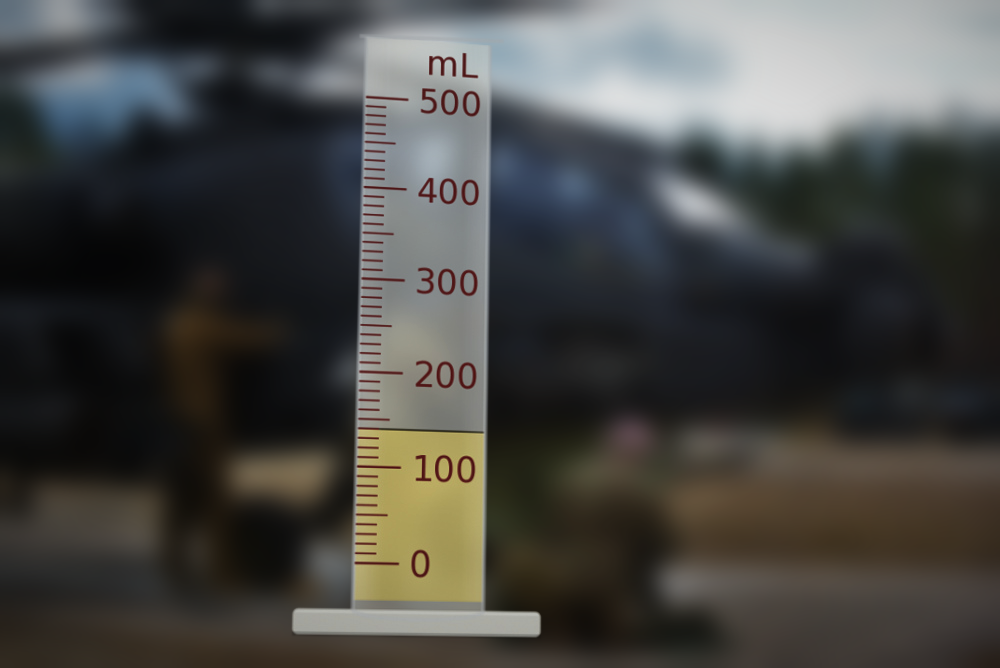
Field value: 140 mL
